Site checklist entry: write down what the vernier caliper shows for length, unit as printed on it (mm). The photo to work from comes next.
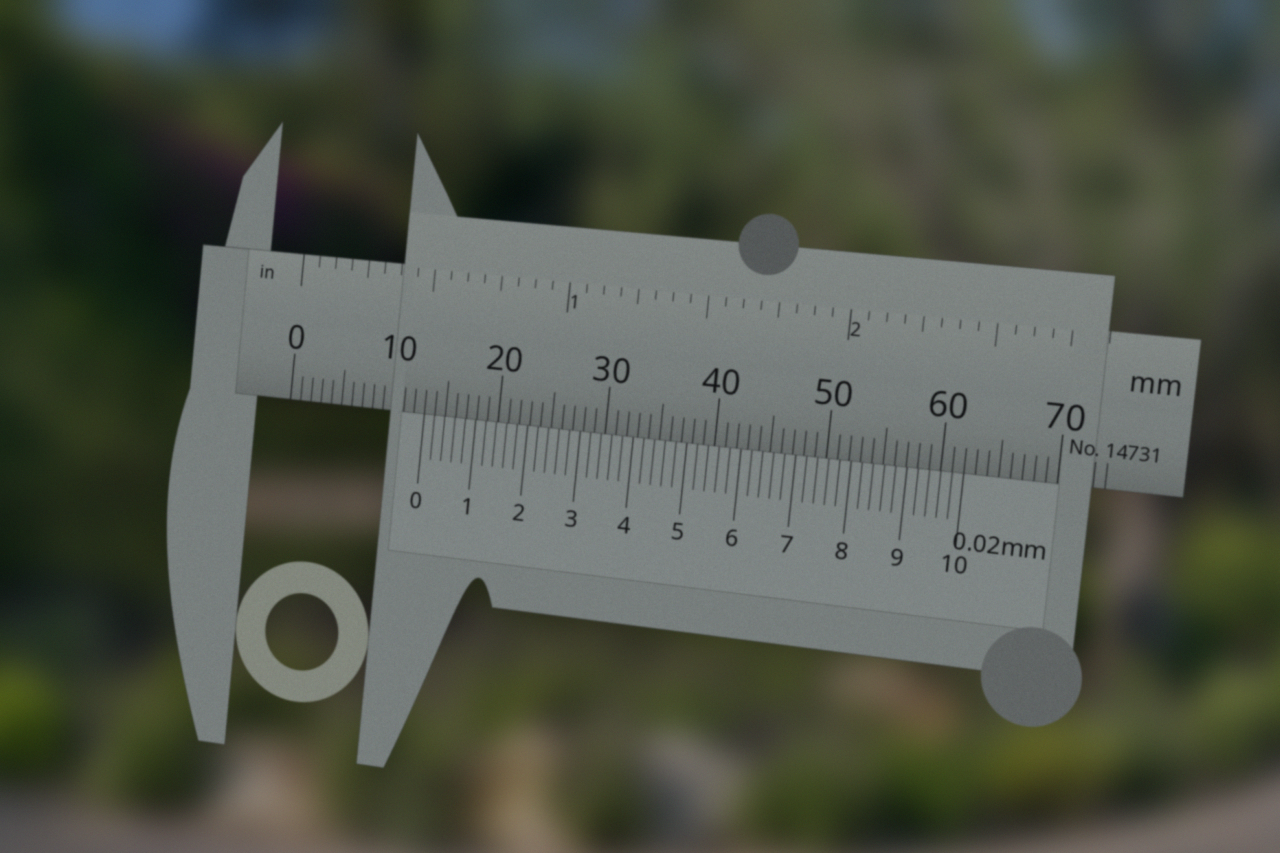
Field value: 13.0 mm
